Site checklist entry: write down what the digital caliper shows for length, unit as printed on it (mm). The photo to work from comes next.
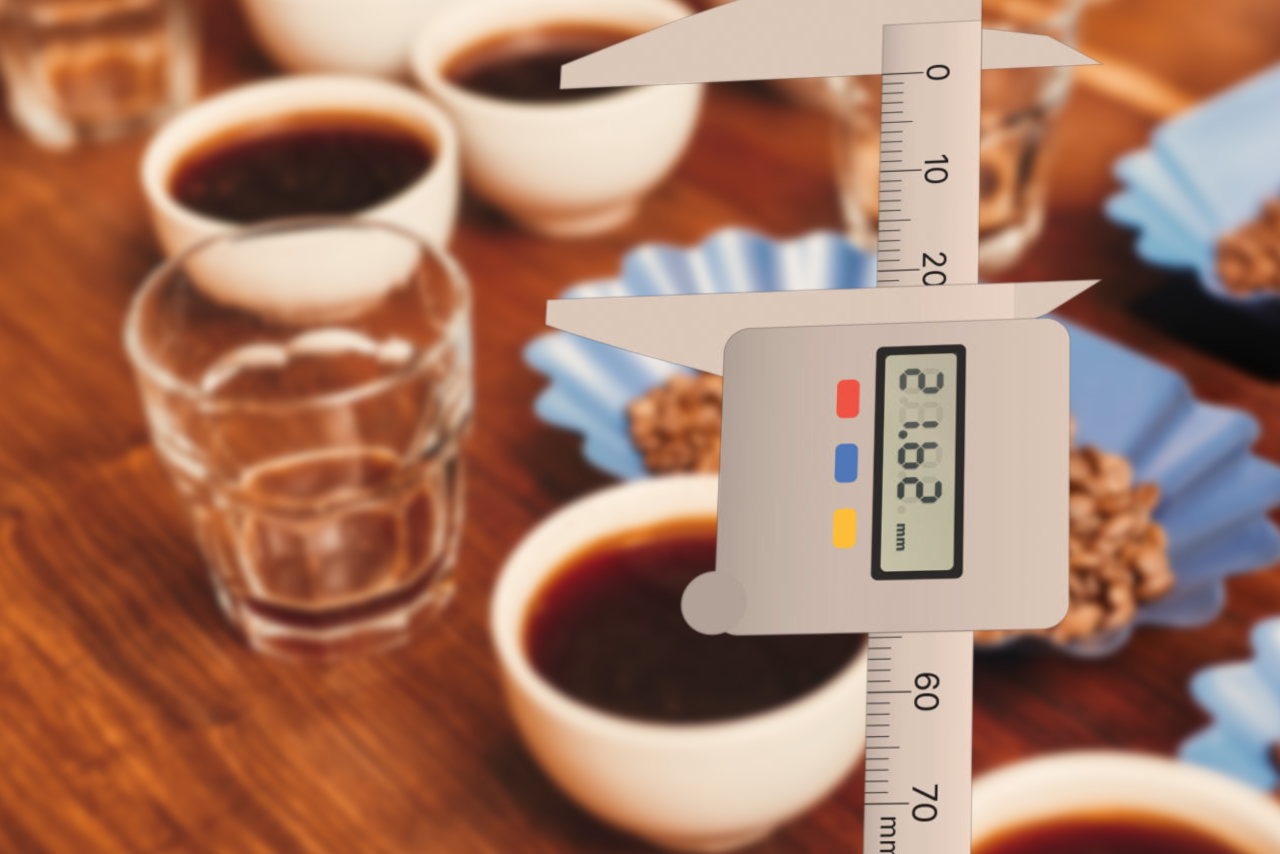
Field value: 21.62 mm
